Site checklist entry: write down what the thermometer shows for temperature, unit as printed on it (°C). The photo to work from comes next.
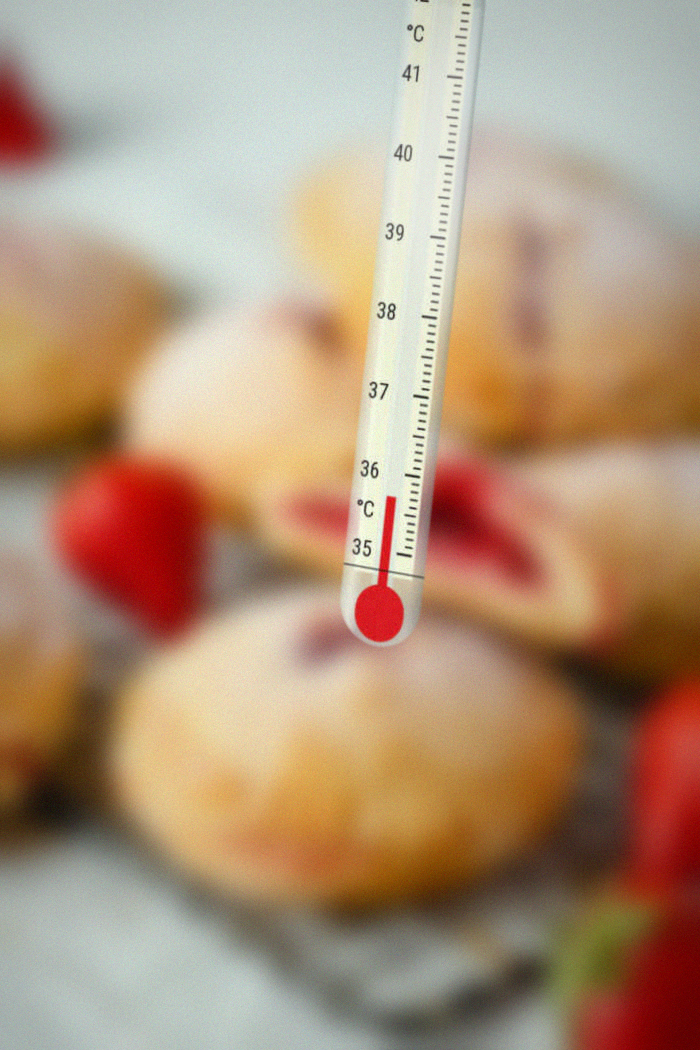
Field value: 35.7 °C
